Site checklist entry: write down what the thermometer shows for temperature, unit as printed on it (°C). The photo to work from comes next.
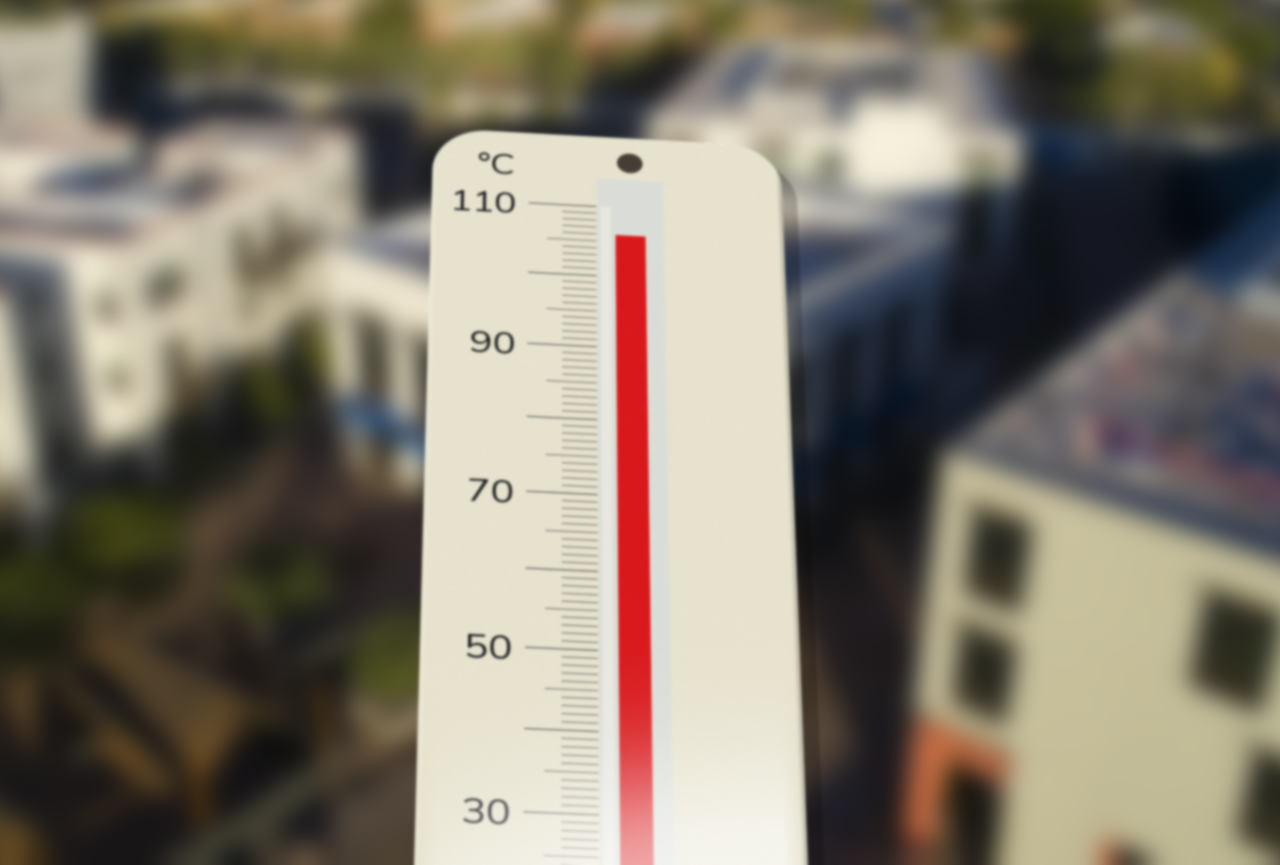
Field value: 106 °C
